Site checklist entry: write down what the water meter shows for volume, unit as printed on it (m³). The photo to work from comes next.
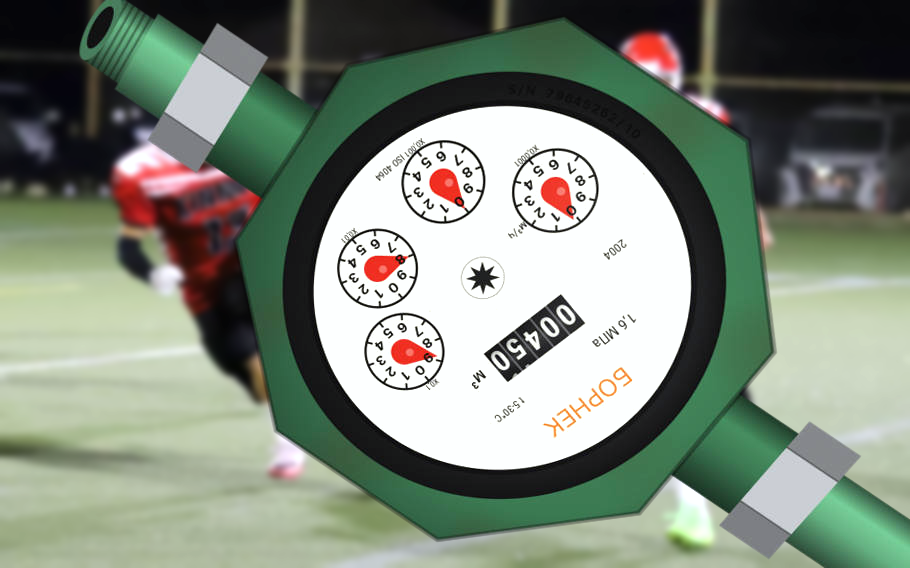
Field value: 449.8800 m³
